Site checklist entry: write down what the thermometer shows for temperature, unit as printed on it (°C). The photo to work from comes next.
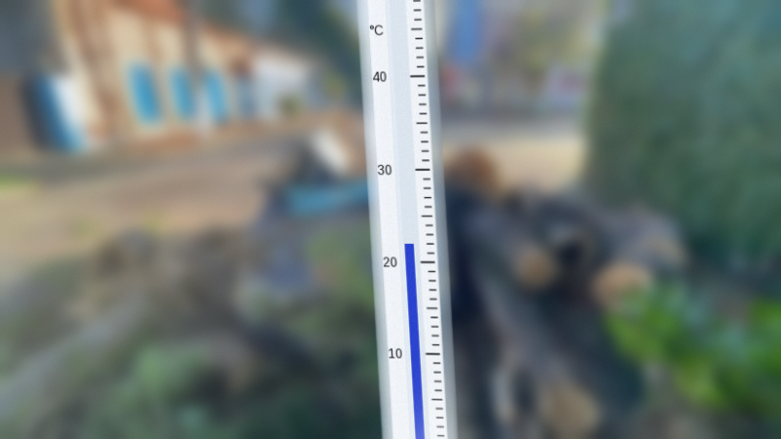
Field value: 22 °C
